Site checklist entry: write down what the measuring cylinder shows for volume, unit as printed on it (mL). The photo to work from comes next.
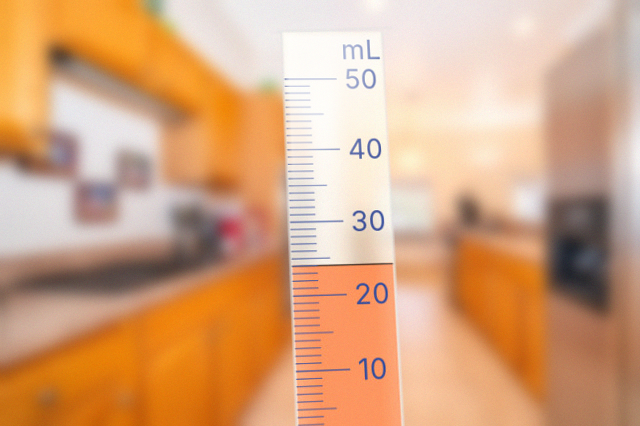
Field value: 24 mL
